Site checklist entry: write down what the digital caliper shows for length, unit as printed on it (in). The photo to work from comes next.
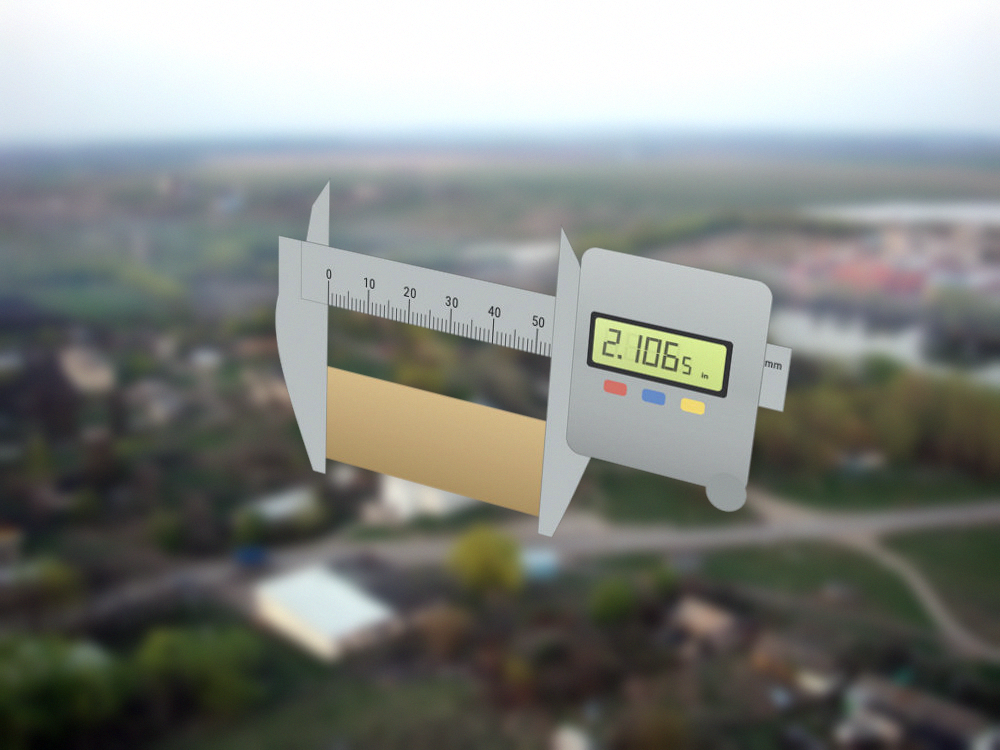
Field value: 2.1065 in
